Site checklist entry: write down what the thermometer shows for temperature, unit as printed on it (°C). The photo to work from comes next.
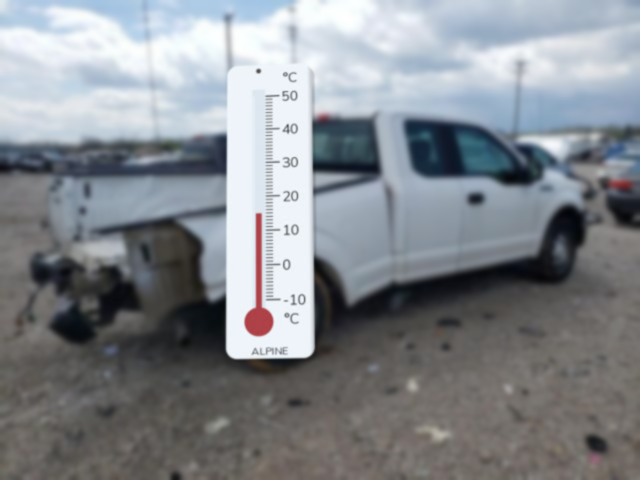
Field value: 15 °C
